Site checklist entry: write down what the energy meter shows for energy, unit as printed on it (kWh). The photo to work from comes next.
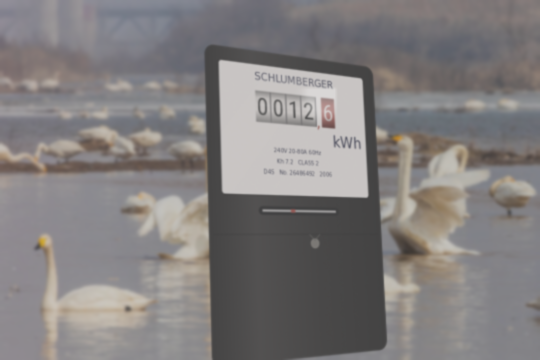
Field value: 12.6 kWh
